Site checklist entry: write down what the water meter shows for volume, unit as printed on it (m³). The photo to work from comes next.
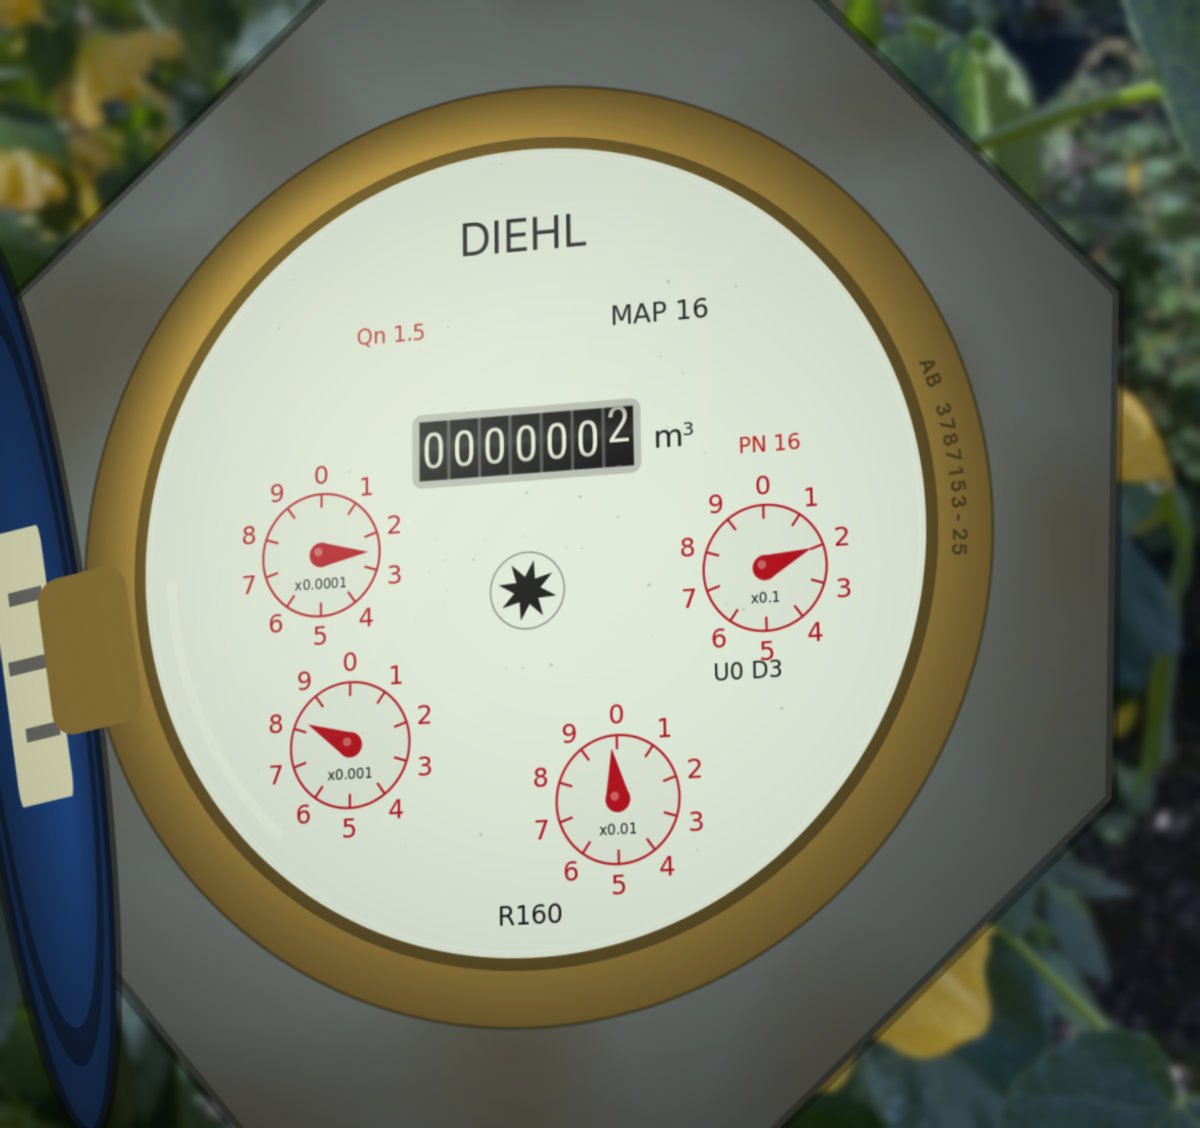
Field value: 2.1982 m³
